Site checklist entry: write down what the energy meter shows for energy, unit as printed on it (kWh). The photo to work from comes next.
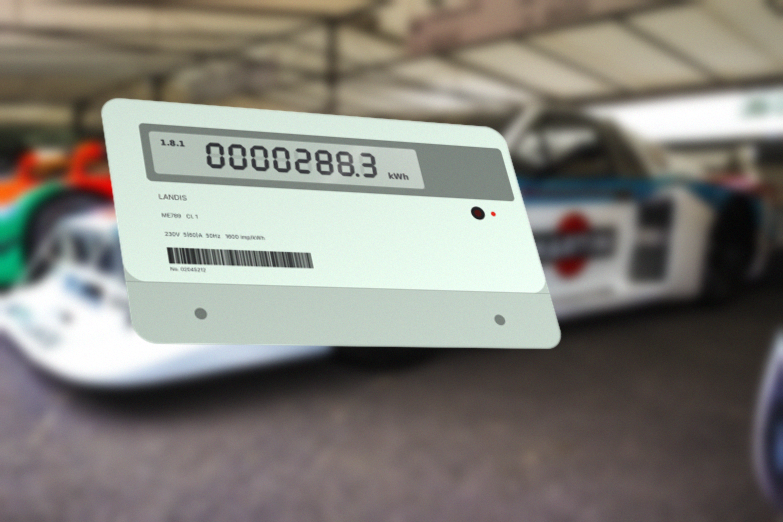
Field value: 288.3 kWh
